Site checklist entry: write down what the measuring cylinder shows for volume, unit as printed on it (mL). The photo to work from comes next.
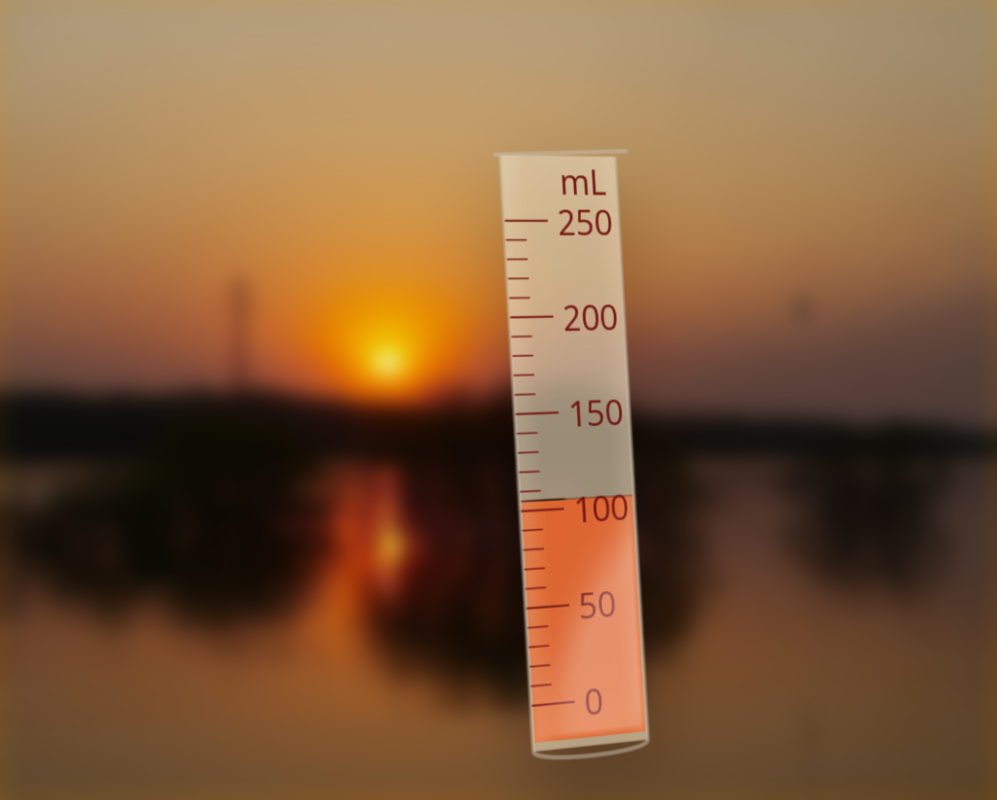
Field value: 105 mL
